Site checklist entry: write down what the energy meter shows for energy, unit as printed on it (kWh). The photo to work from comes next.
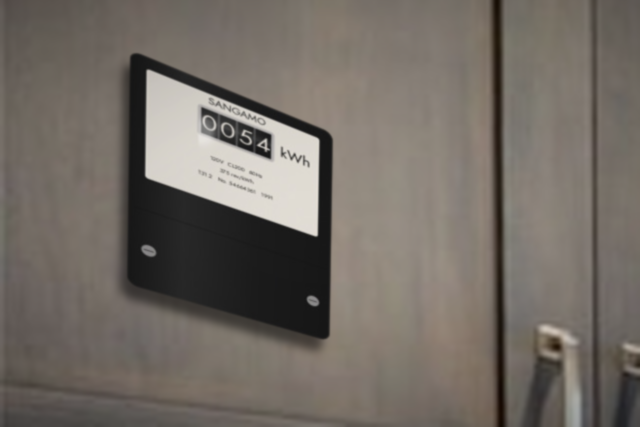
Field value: 54 kWh
